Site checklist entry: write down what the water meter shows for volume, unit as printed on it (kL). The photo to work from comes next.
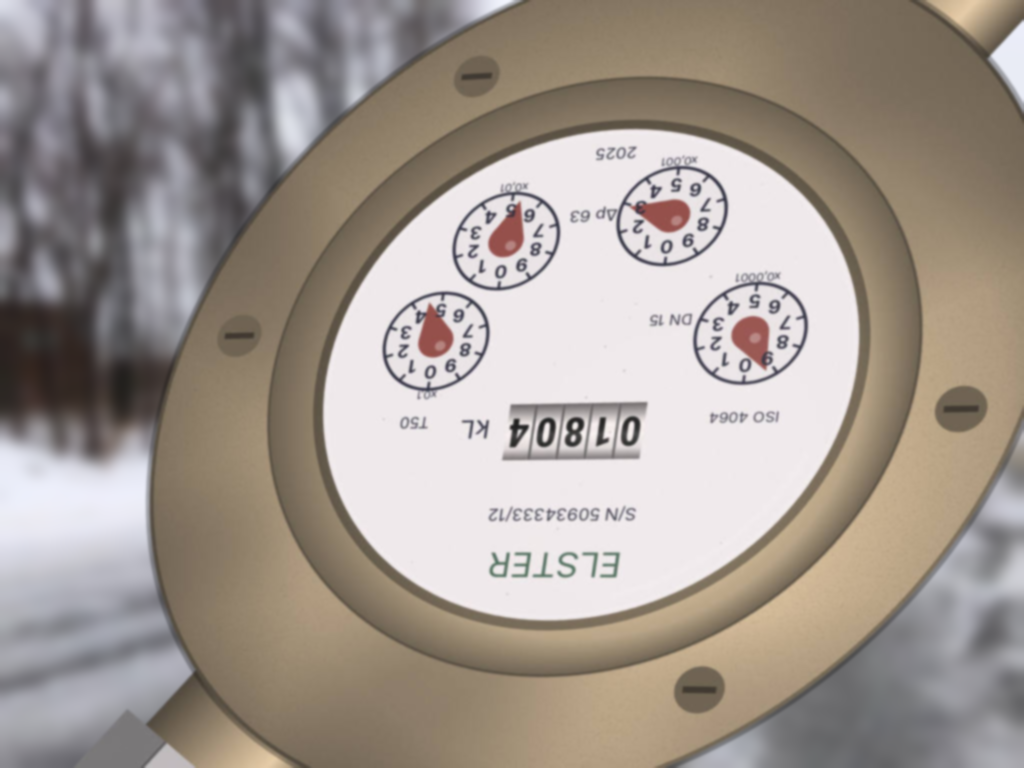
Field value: 1804.4529 kL
